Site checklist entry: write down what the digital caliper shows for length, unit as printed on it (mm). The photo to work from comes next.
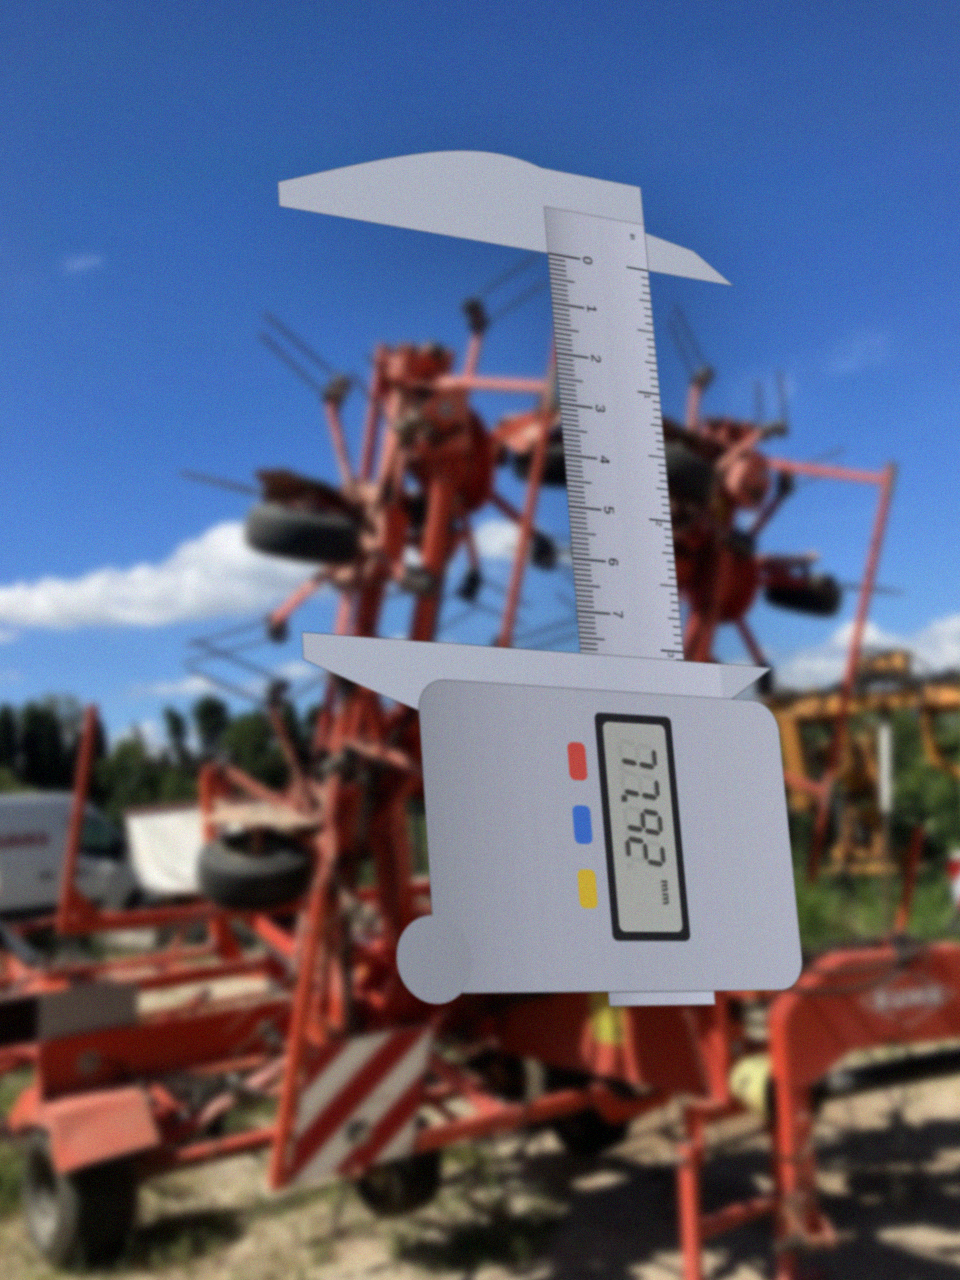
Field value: 77.92 mm
